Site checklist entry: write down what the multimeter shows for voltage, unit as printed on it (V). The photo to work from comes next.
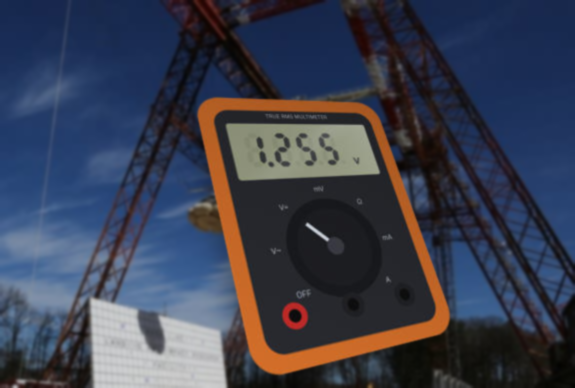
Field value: 1.255 V
